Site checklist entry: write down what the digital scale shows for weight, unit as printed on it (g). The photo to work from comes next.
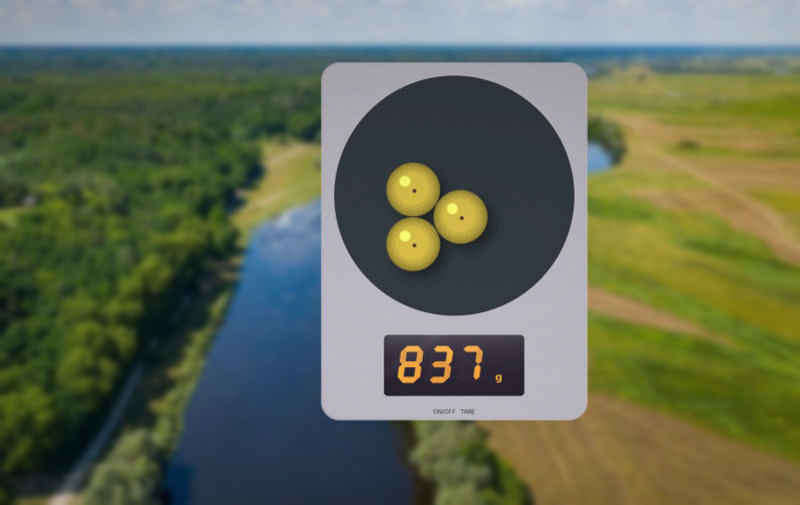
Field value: 837 g
